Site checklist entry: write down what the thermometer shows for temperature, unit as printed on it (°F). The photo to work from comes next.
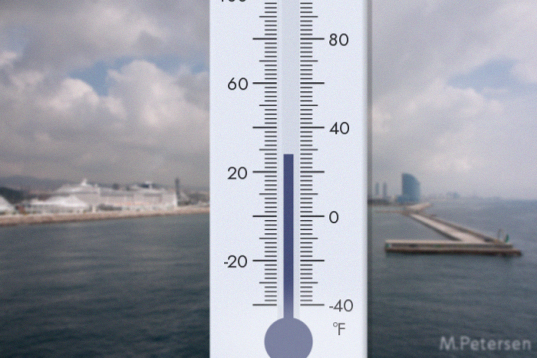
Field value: 28 °F
